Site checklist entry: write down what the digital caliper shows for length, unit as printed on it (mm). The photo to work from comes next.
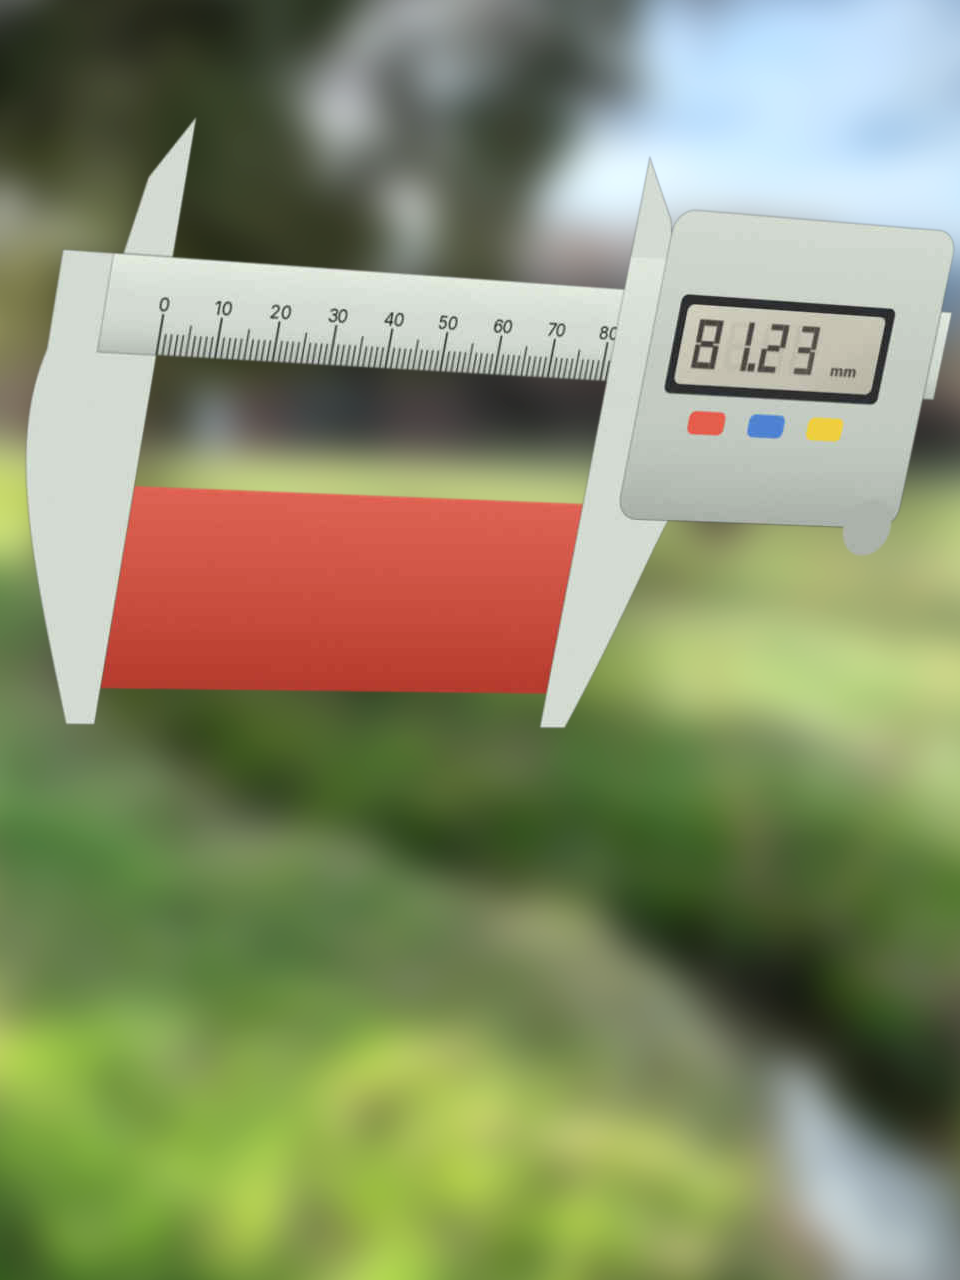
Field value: 81.23 mm
